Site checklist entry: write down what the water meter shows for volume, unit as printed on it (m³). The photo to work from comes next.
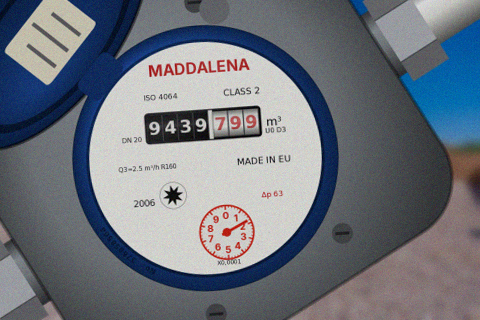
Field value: 9439.7991 m³
